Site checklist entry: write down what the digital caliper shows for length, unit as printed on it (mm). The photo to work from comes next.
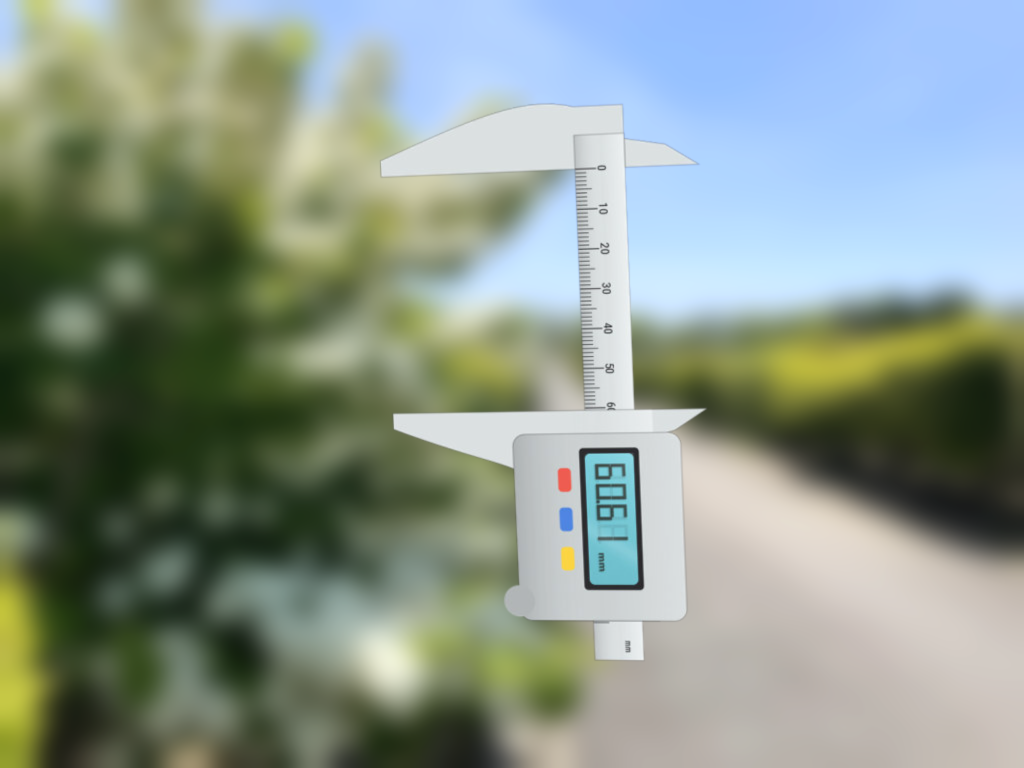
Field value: 60.61 mm
